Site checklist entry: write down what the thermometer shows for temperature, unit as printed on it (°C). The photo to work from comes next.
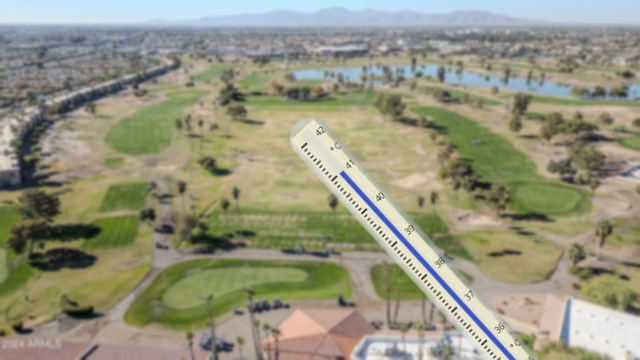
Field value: 41 °C
